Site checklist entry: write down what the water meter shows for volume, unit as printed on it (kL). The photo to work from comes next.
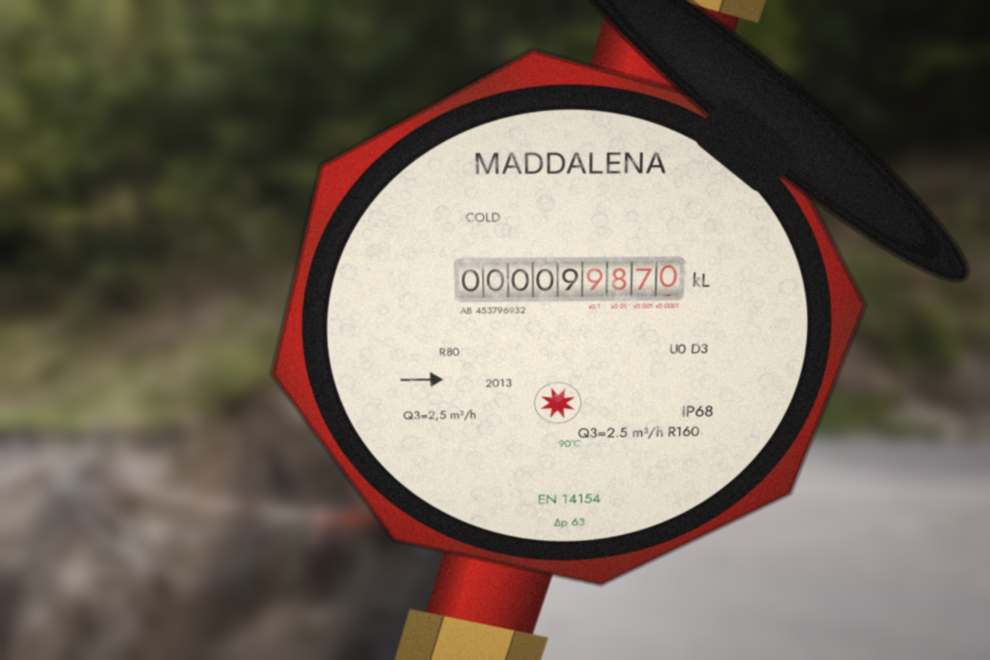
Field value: 9.9870 kL
